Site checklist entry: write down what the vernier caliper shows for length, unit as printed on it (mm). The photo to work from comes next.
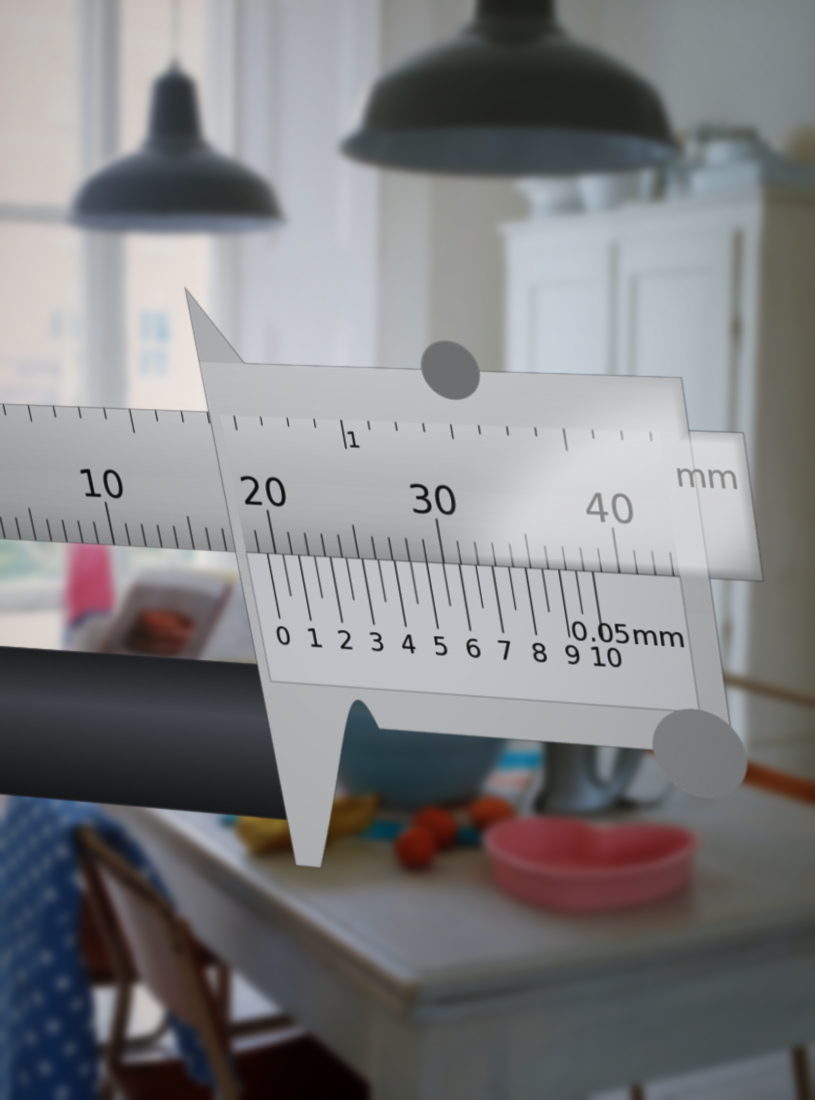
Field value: 19.5 mm
